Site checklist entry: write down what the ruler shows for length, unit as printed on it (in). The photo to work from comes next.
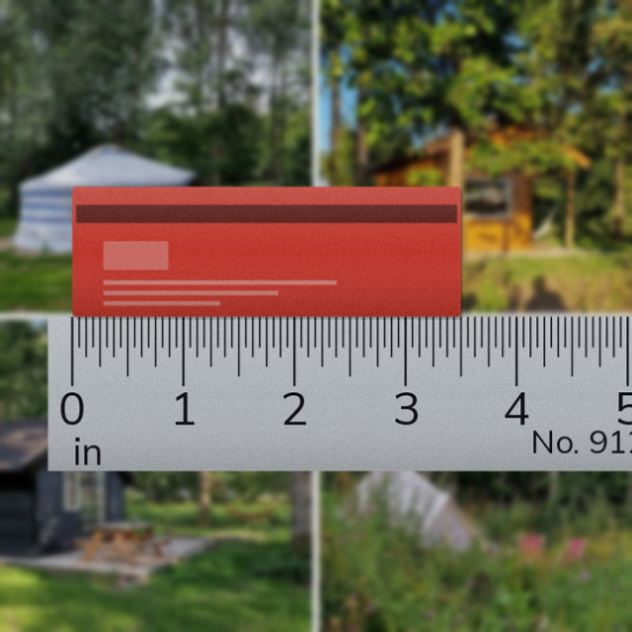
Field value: 3.5 in
